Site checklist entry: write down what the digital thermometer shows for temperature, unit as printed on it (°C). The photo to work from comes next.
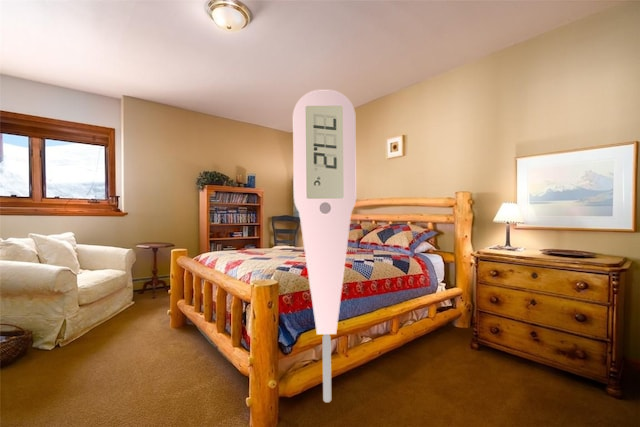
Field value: 71.2 °C
